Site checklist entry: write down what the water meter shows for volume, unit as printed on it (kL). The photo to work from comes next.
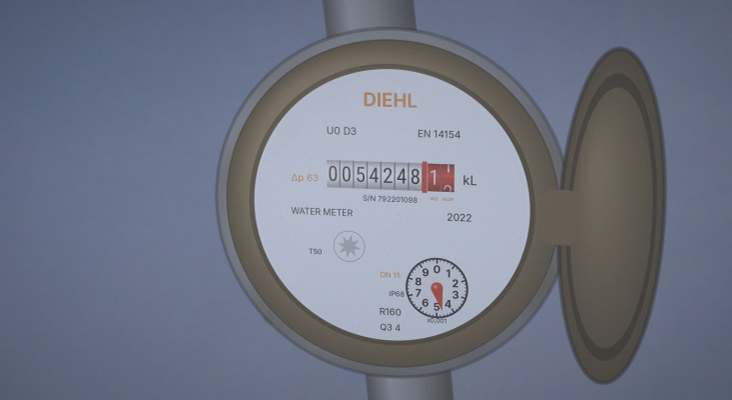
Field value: 54248.114 kL
